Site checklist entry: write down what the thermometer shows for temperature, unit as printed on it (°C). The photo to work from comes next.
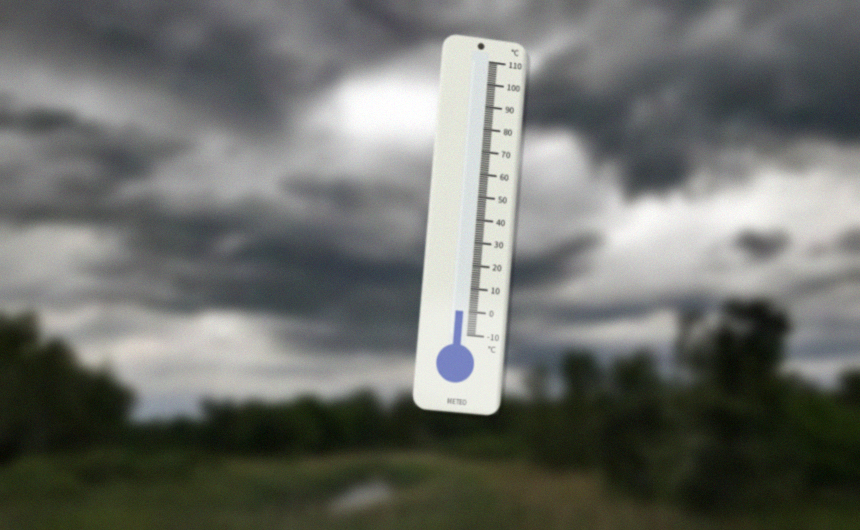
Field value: 0 °C
